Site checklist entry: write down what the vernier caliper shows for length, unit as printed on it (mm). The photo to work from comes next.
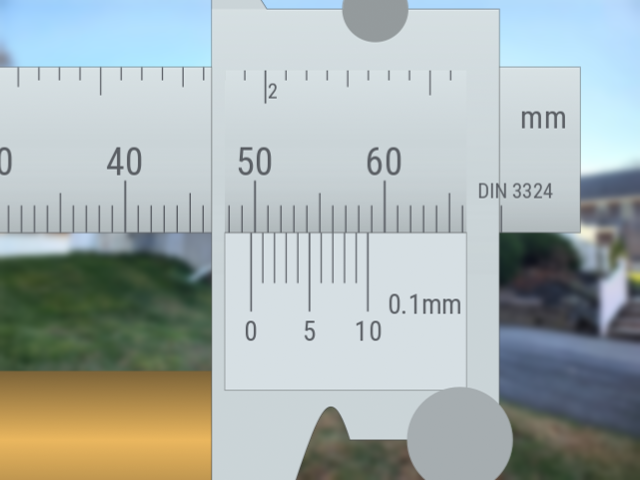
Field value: 49.7 mm
